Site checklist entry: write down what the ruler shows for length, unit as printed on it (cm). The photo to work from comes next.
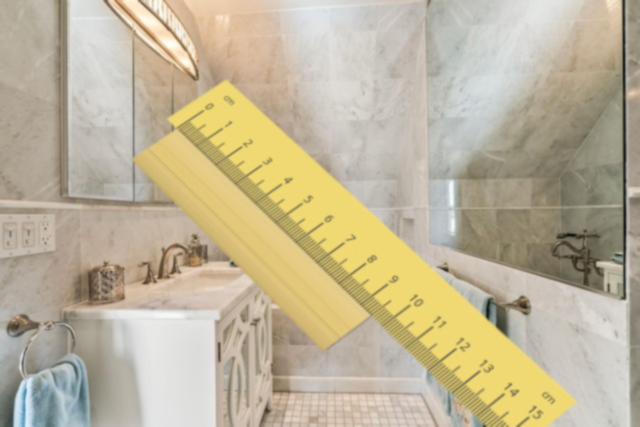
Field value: 9.5 cm
